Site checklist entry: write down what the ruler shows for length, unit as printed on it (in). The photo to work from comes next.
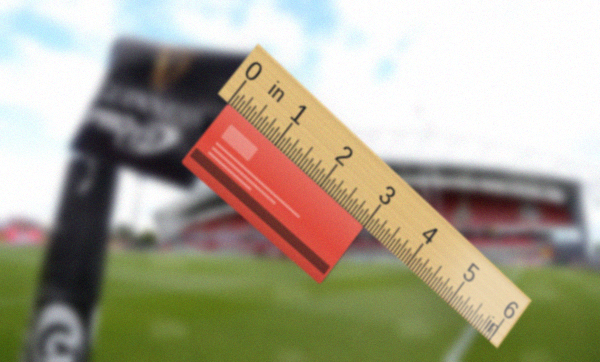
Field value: 3 in
